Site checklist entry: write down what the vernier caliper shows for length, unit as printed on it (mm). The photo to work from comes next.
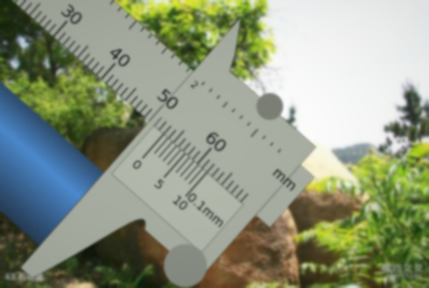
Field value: 53.0 mm
